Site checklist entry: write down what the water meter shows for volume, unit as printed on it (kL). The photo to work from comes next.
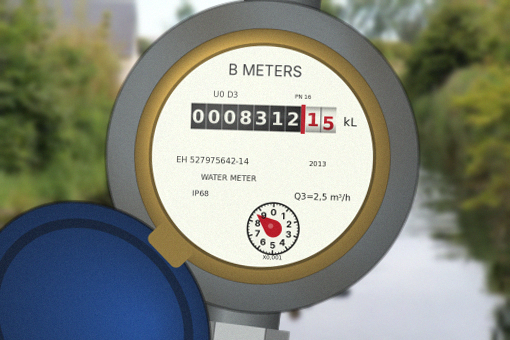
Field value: 8312.148 kL
